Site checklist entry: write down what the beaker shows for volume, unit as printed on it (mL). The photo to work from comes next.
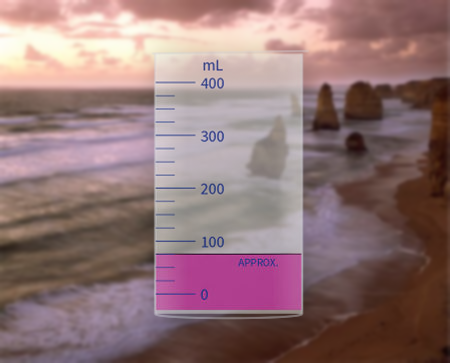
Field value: 75 mL
